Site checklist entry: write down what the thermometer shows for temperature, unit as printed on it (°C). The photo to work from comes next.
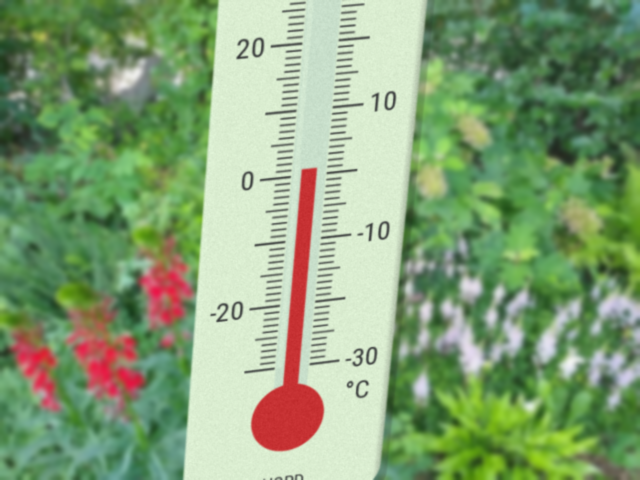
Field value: 1 °C
